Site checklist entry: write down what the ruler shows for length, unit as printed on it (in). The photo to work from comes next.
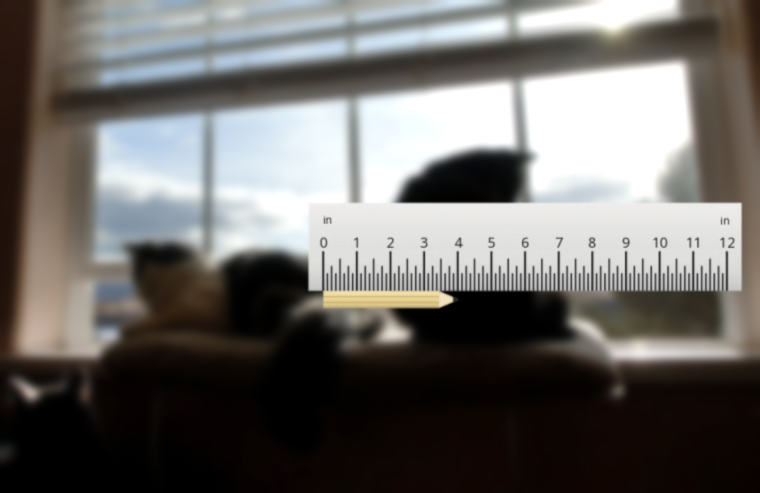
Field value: 4 in
